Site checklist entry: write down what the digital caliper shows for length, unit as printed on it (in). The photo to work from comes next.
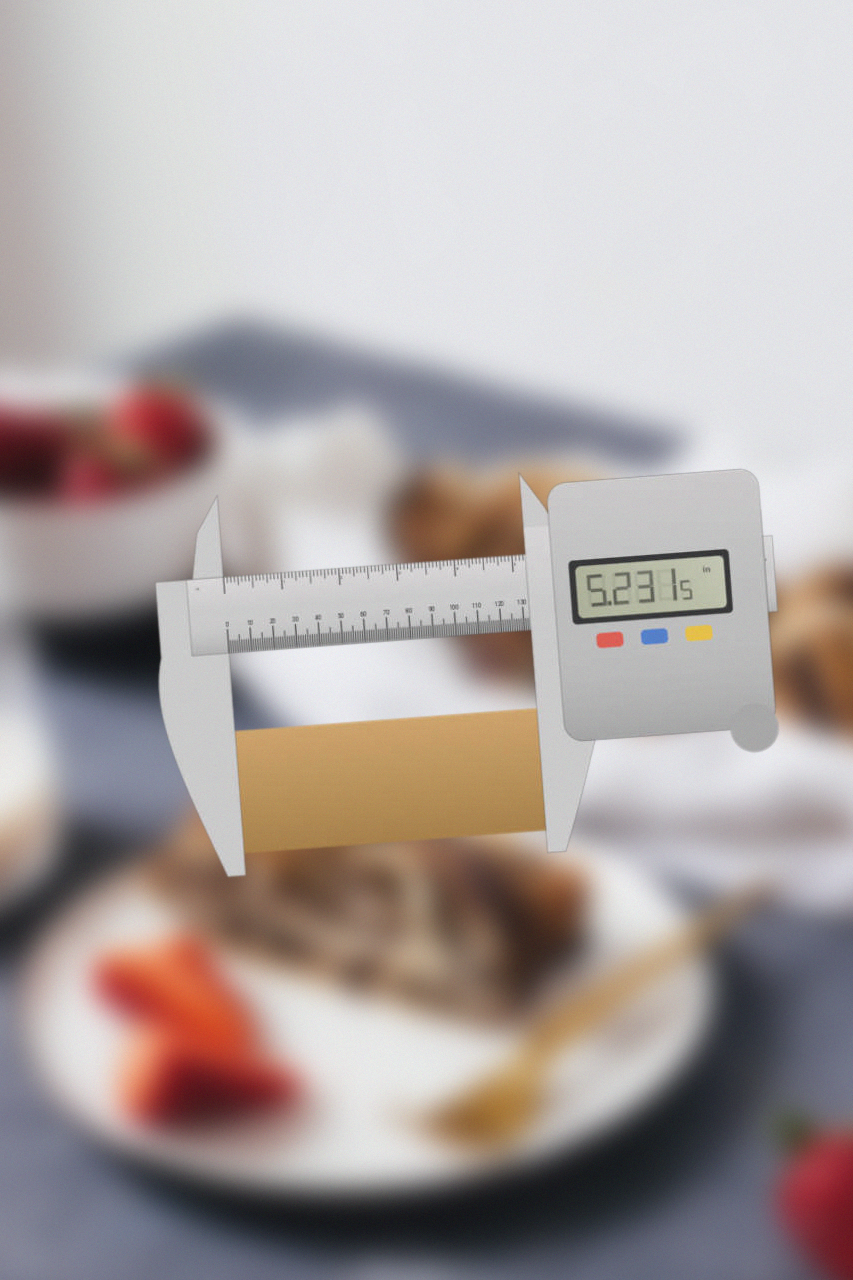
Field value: 5.2315 in
